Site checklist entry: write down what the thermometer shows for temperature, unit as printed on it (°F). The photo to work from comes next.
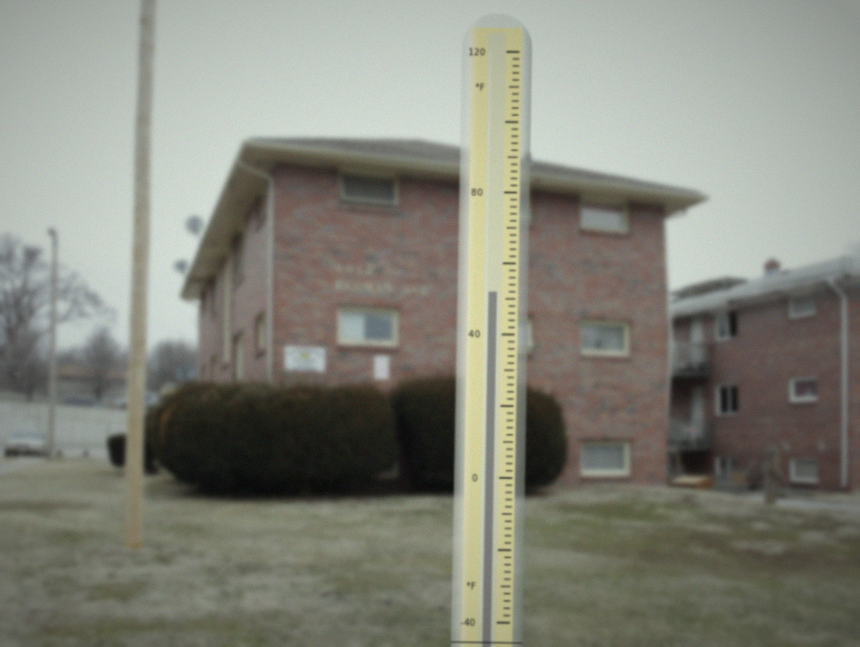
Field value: 52 °F
